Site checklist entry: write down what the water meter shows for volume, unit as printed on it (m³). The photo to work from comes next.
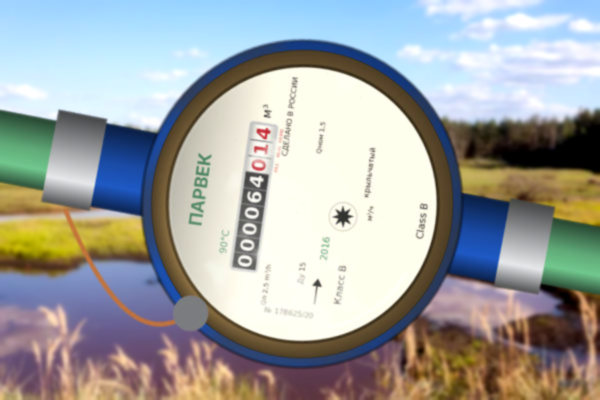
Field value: 64.014 m³
